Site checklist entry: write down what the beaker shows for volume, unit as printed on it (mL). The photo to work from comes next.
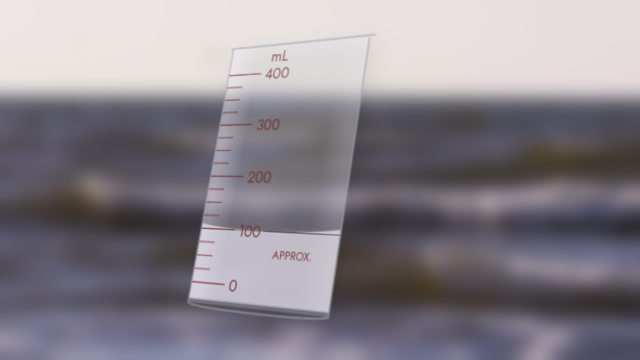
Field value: 100 mL
